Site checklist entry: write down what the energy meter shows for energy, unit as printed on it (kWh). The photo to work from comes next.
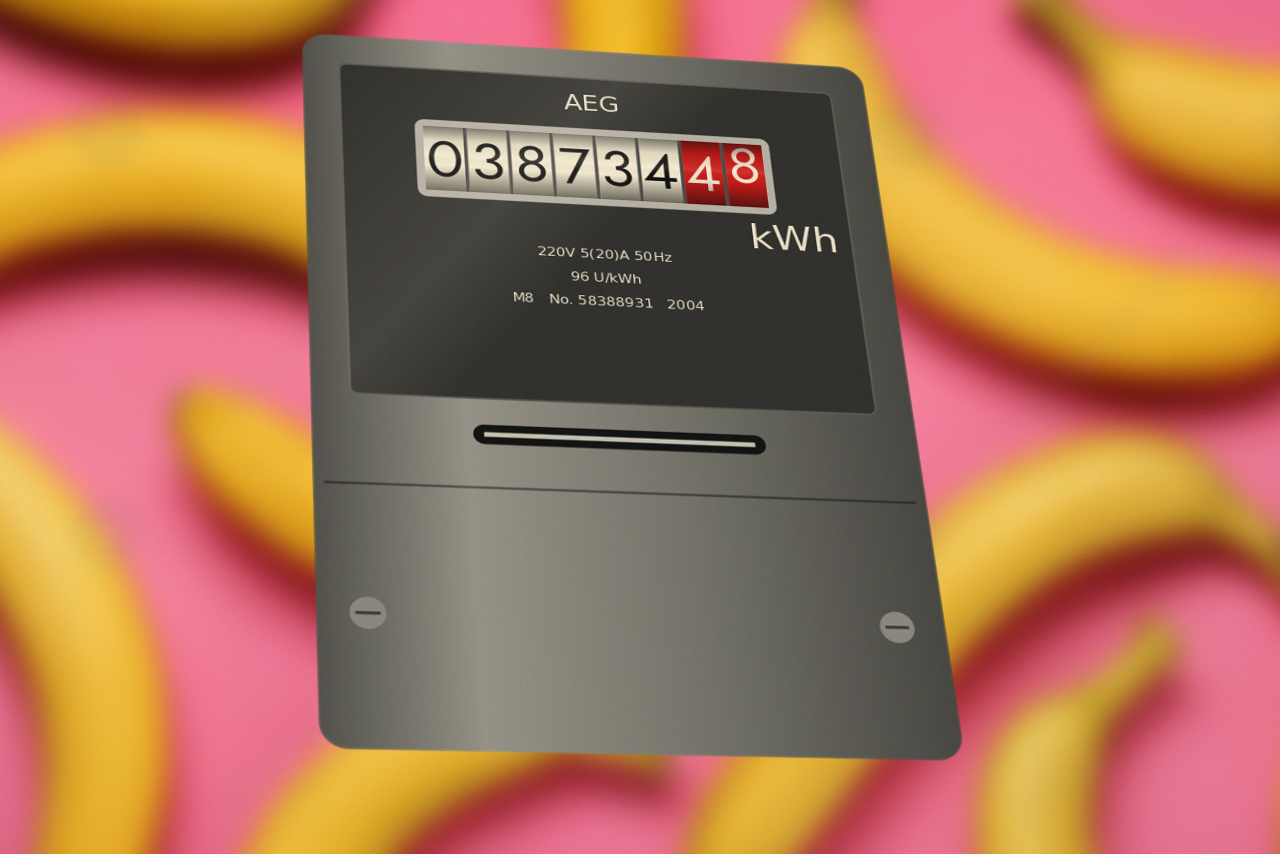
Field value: 38734.48 kWh
